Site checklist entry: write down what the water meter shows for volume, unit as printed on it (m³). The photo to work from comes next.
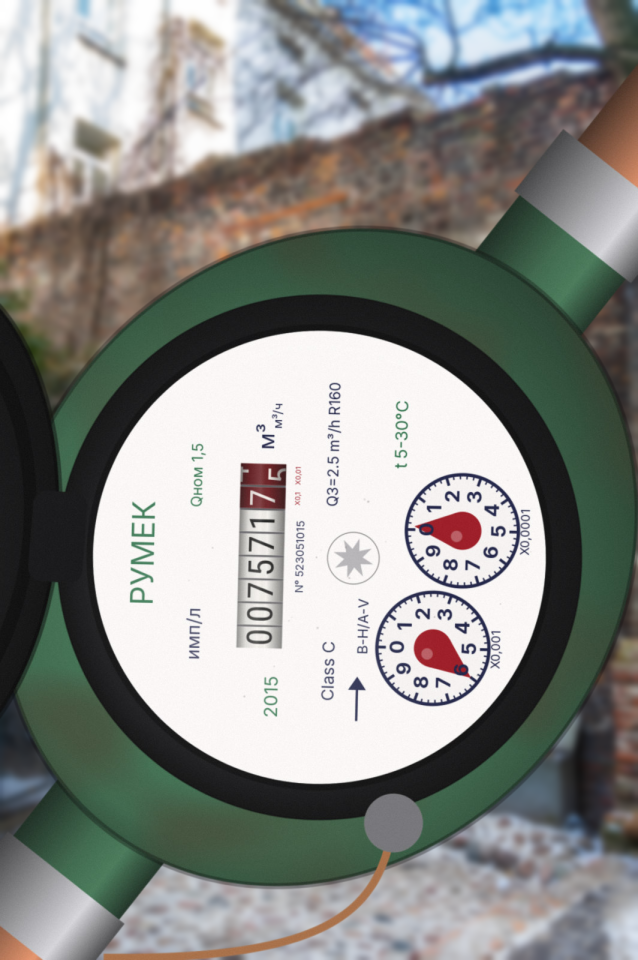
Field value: 7571.7460 m³
